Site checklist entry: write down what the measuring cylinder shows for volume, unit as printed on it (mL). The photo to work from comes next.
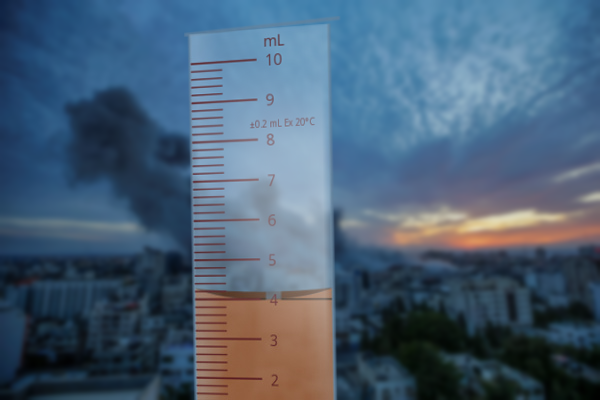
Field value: 4 mL
